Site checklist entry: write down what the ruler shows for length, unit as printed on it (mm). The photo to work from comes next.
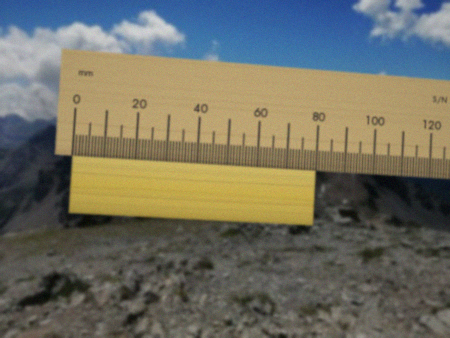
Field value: 80 mm
